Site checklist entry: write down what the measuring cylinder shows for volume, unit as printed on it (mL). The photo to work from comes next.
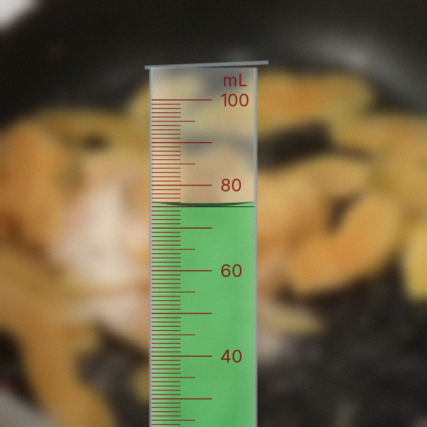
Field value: 75 mL
